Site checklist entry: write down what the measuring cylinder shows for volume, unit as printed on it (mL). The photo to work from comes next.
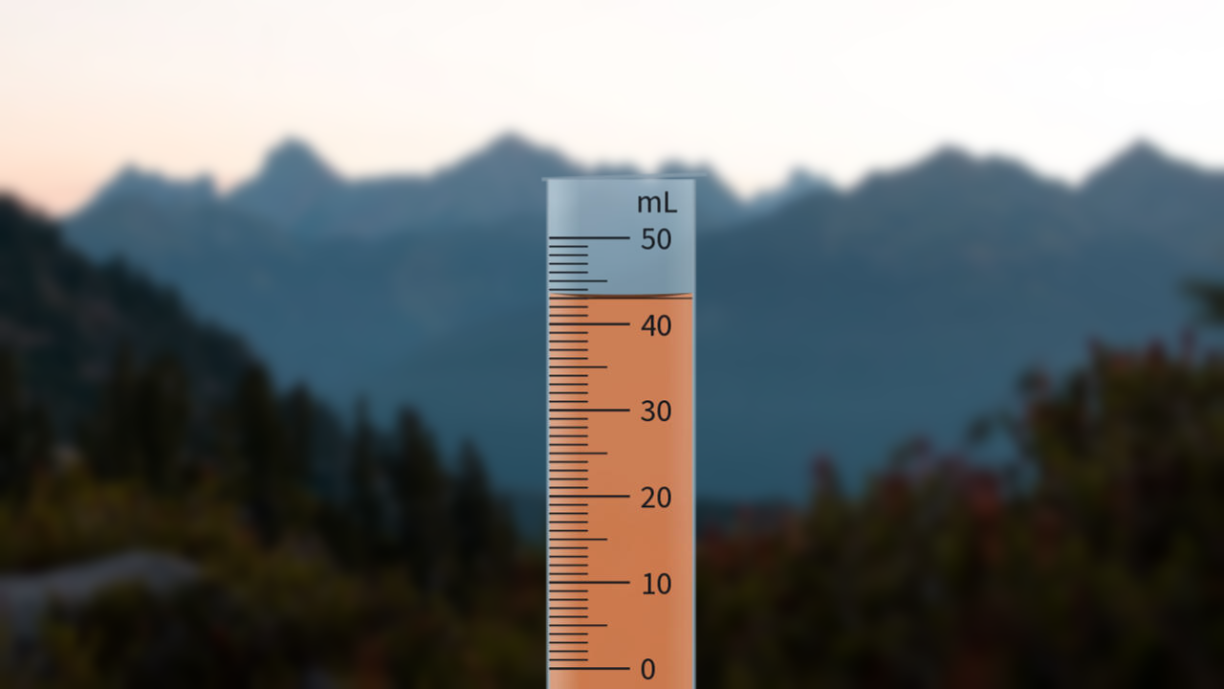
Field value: 43 mL
